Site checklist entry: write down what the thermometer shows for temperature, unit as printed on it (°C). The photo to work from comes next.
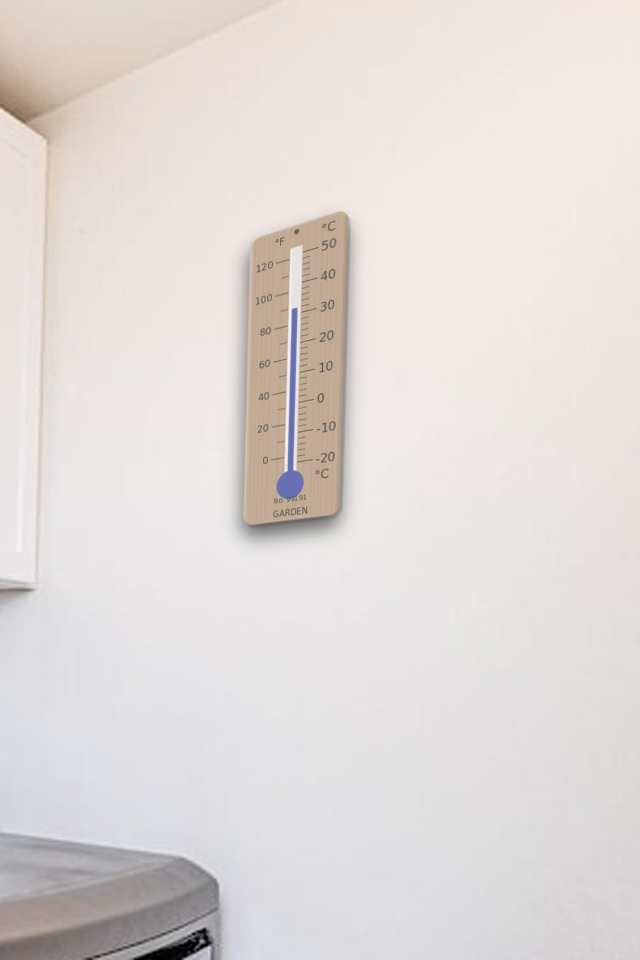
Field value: 32 °C
